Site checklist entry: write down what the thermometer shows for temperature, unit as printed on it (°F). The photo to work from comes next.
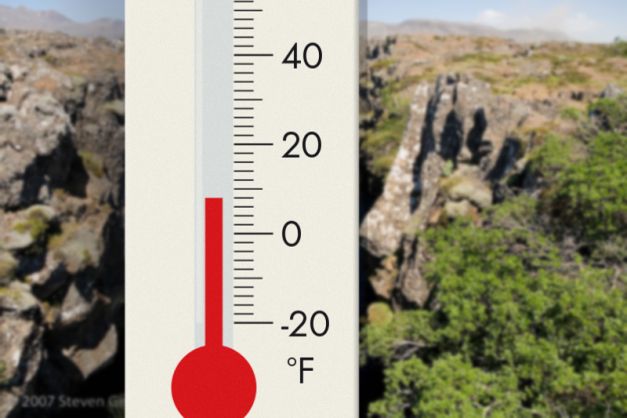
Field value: 8 °F
